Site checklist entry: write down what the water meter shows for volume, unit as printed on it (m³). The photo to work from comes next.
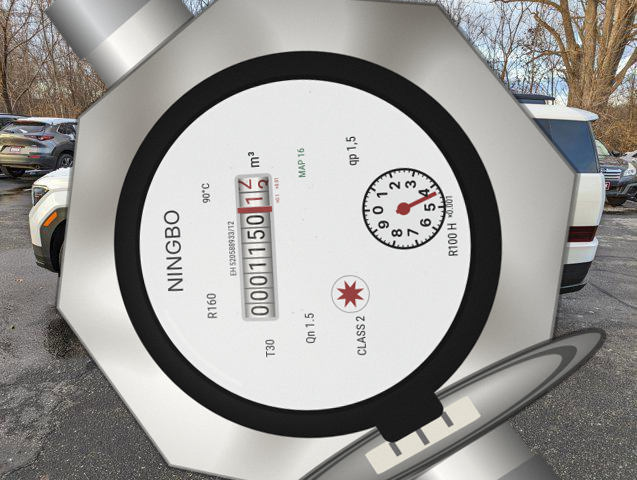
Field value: 1150.124 m³
